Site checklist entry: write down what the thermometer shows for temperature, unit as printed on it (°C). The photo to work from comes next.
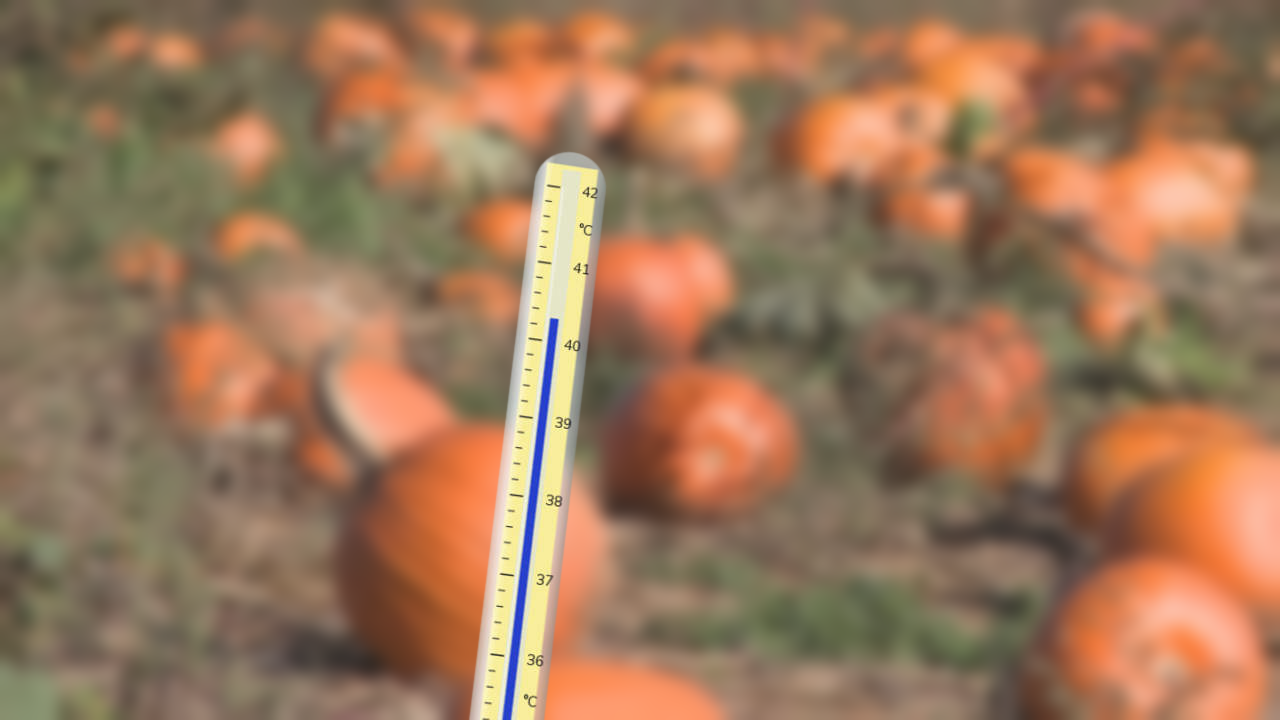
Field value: 40.3 °C
